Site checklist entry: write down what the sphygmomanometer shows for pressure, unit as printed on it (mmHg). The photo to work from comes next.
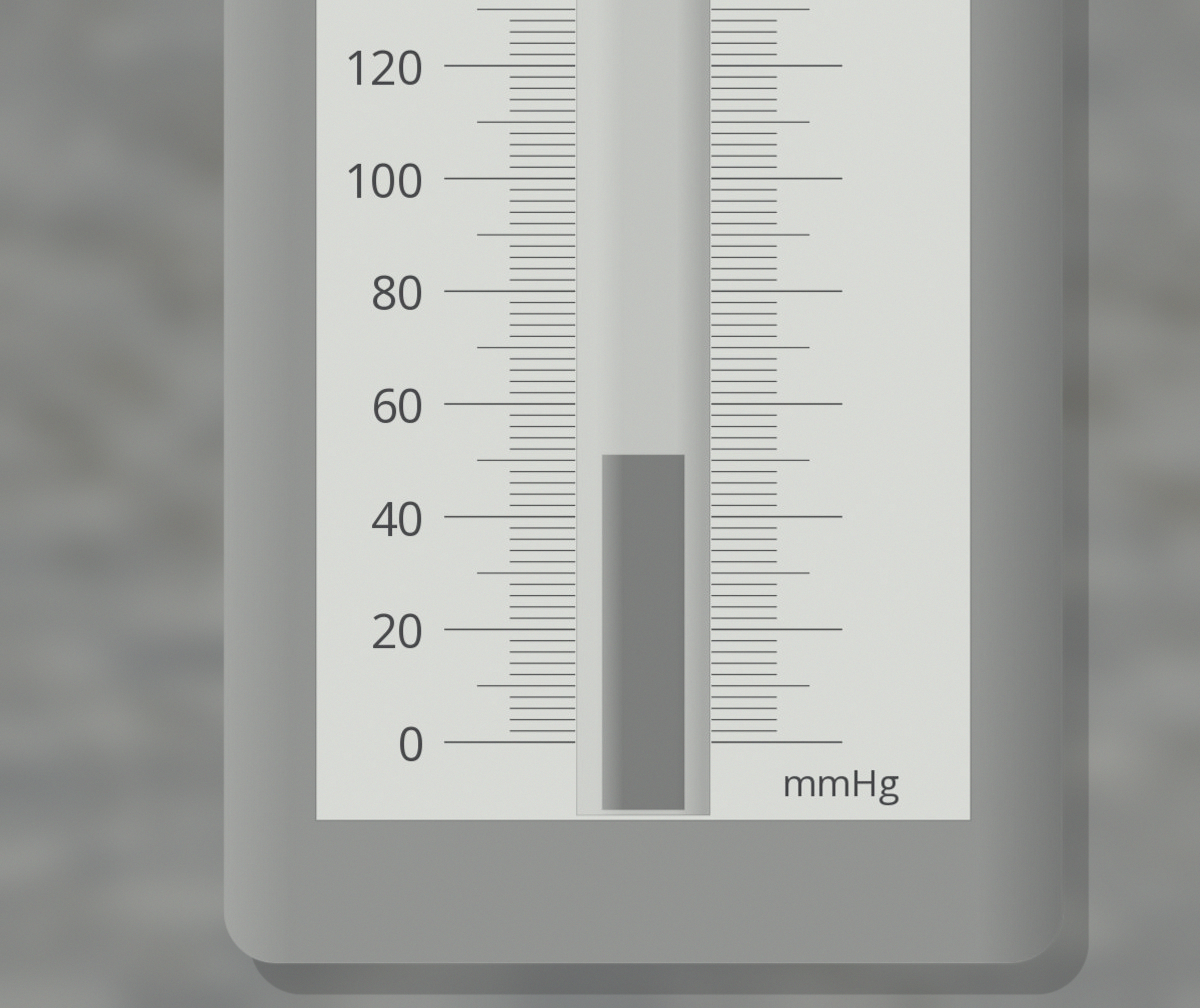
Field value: 51 mmHg
